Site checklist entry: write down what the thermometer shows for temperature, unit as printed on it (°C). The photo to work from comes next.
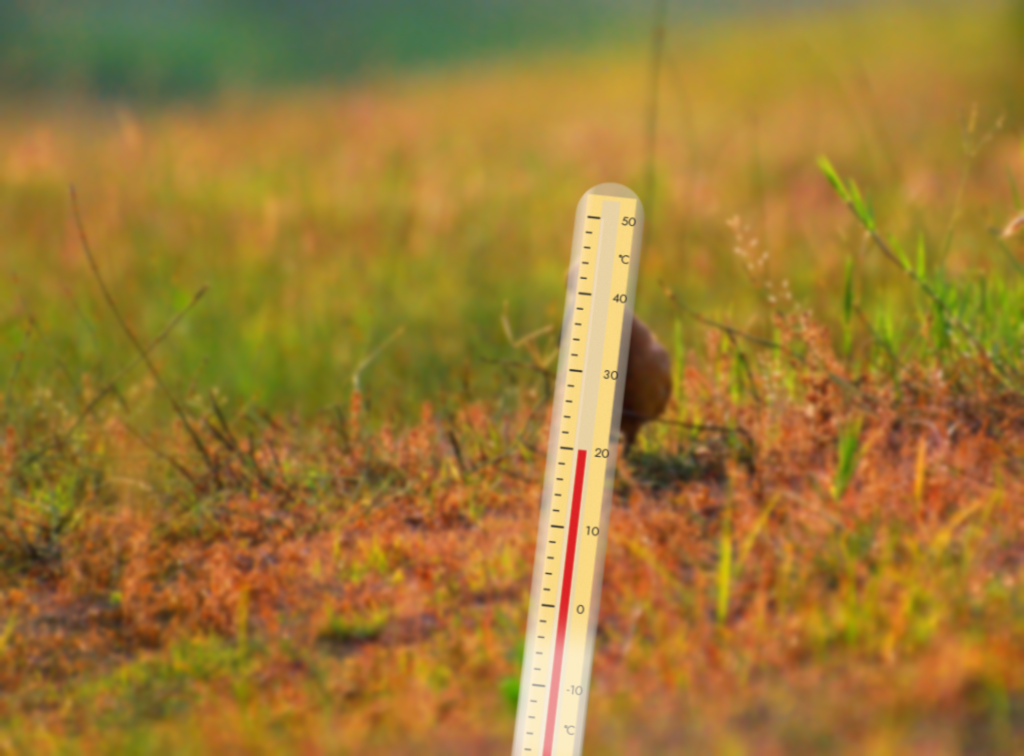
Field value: 20 °C
